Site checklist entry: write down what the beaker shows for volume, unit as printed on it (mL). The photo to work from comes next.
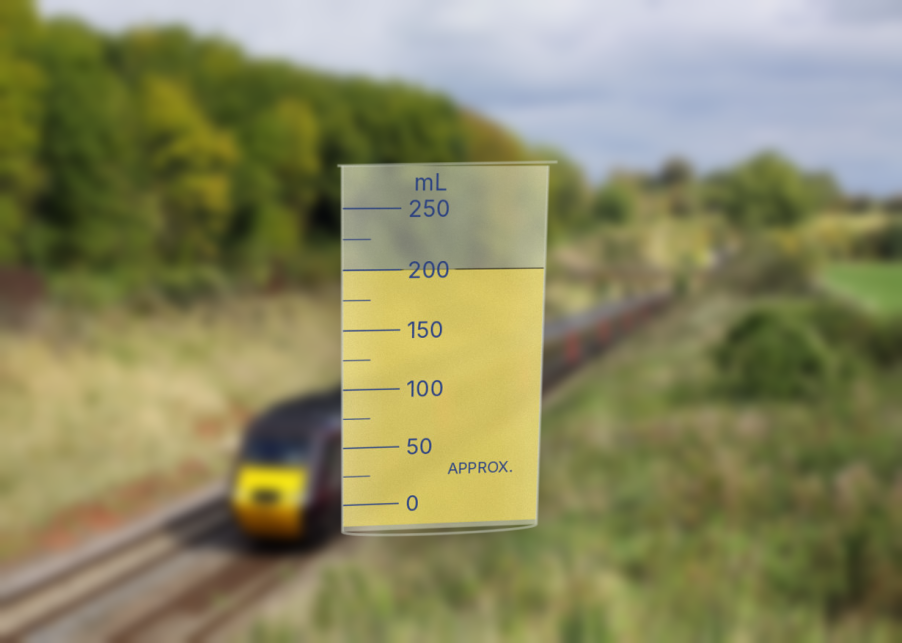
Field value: 200 mL
